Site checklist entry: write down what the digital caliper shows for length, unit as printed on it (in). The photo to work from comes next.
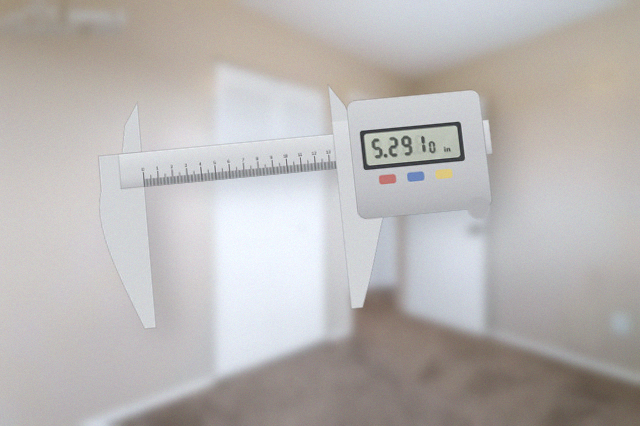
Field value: 5.2910 in
